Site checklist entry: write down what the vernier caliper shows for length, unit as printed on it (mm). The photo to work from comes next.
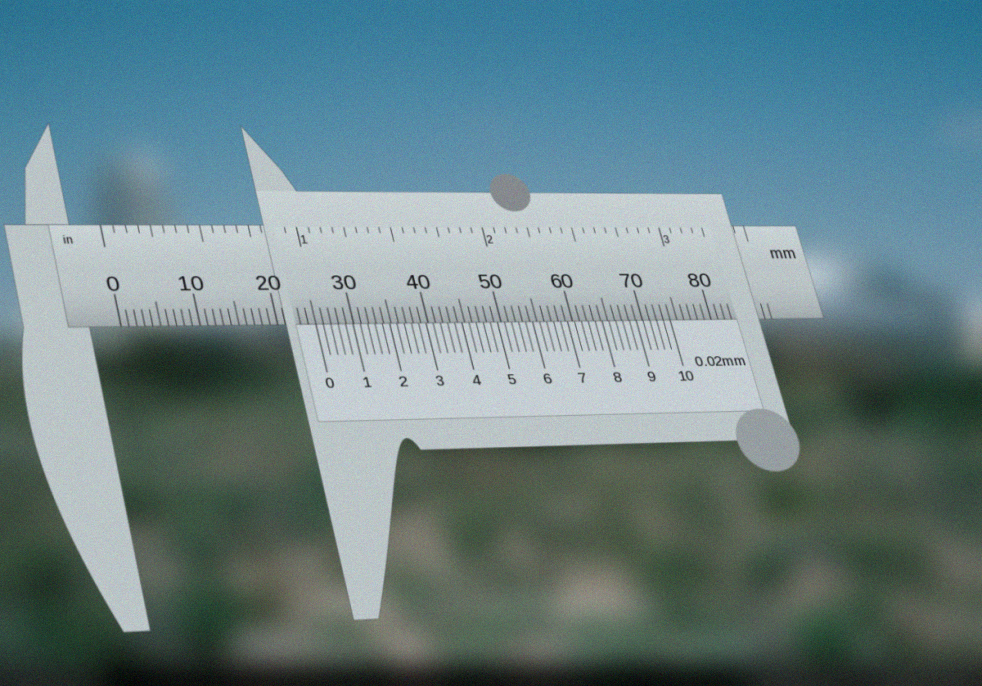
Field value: 25.0 mm
